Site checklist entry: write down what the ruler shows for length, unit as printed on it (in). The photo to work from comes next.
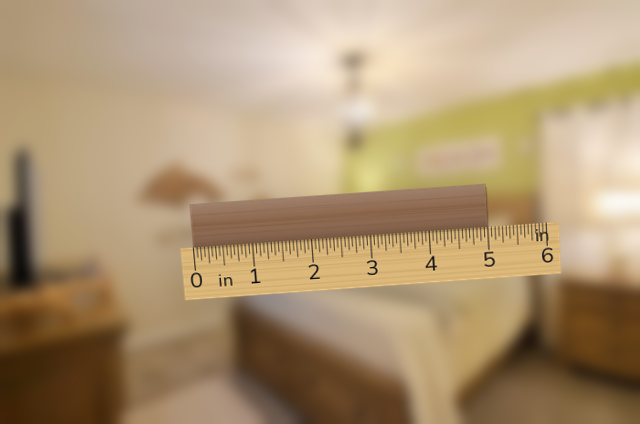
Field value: 5 in
